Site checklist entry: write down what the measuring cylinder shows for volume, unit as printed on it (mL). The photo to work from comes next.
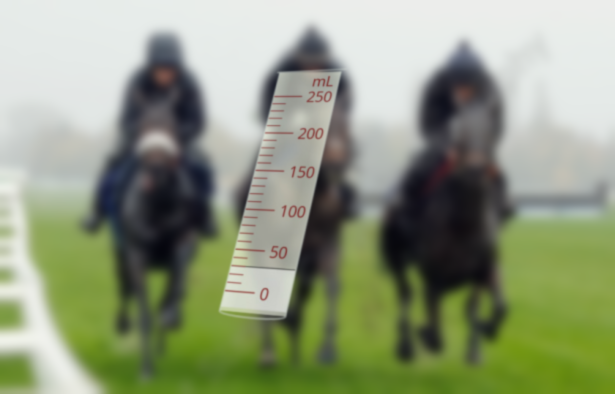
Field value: 30 mL
